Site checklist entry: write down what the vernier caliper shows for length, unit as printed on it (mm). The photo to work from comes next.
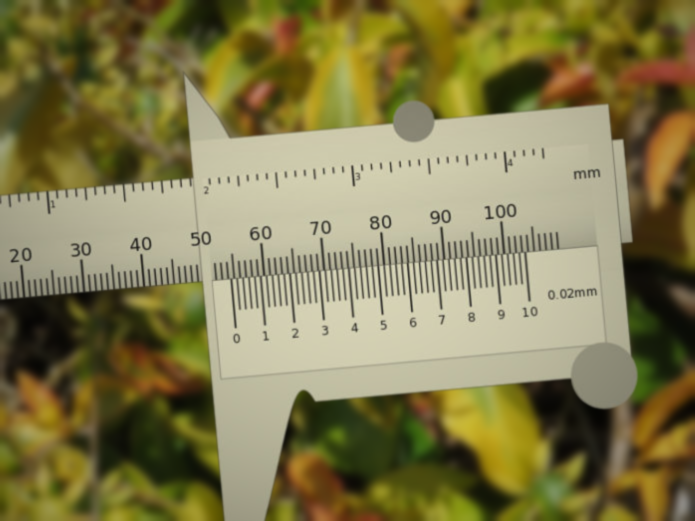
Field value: 54.5 mm
